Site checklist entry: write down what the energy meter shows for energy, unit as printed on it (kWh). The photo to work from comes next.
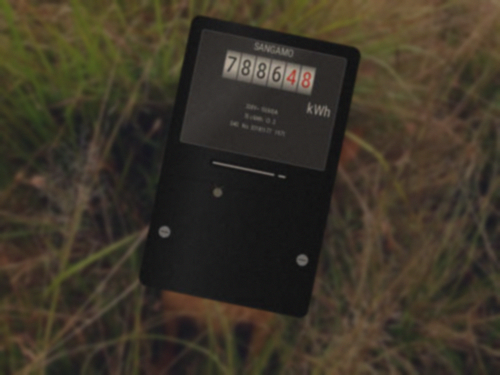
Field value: 7886.48 kWh
